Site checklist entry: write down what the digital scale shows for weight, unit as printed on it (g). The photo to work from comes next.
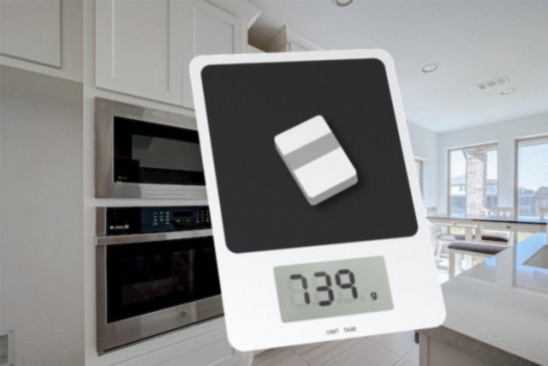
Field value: 739 g
